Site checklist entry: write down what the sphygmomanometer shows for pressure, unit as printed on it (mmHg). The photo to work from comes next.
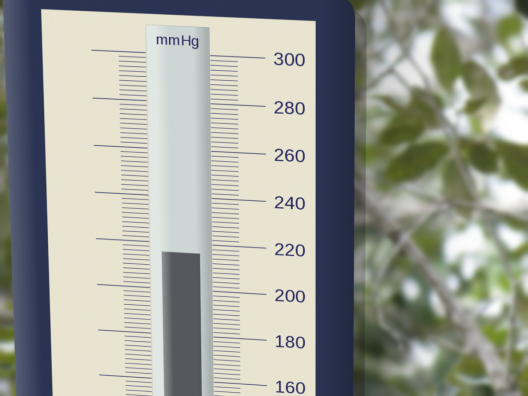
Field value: 216 mmHg
